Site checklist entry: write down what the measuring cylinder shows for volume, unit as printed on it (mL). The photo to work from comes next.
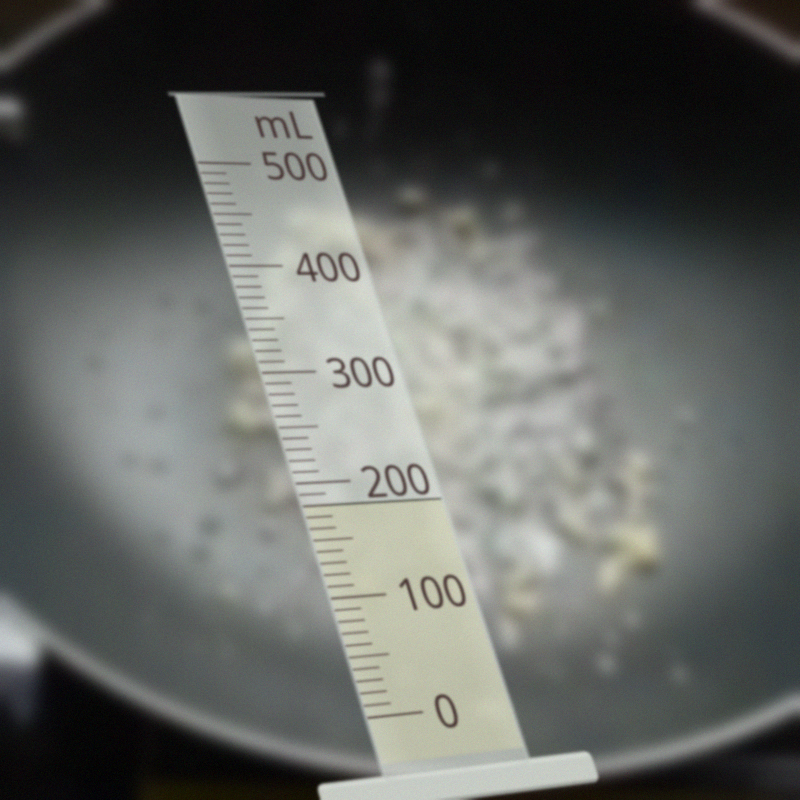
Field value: 180 mL
